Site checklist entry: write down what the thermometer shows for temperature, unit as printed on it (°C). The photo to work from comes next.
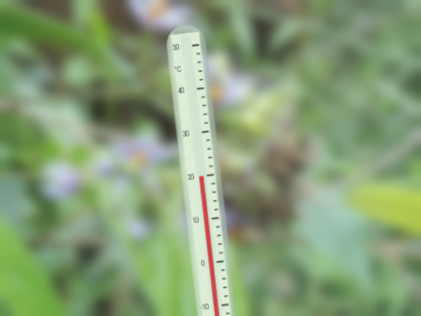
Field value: 20 °C
